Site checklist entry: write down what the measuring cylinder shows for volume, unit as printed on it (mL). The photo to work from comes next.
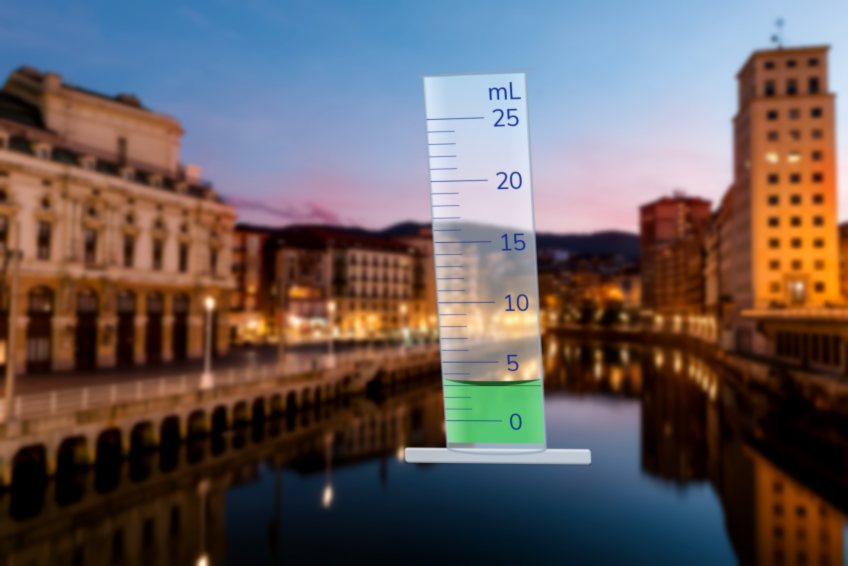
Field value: 3 mL
